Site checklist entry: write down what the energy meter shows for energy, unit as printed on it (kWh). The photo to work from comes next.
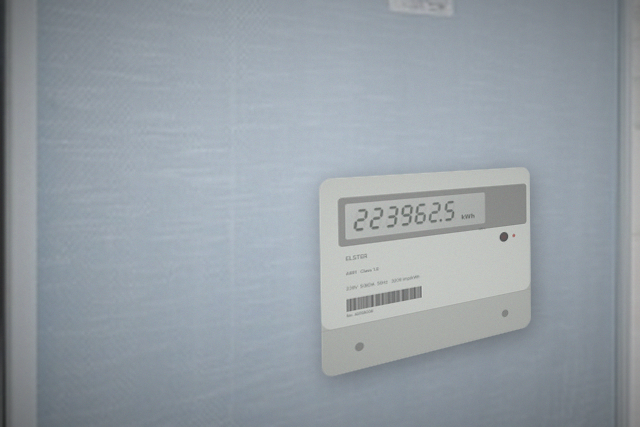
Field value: 223962.5 kWh
